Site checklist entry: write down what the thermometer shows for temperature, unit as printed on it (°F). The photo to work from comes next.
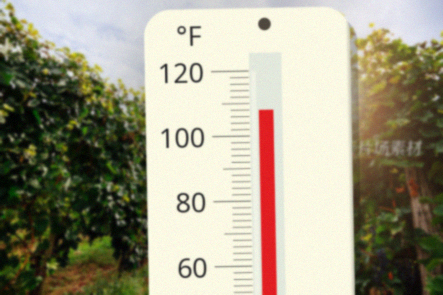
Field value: 108 °F
